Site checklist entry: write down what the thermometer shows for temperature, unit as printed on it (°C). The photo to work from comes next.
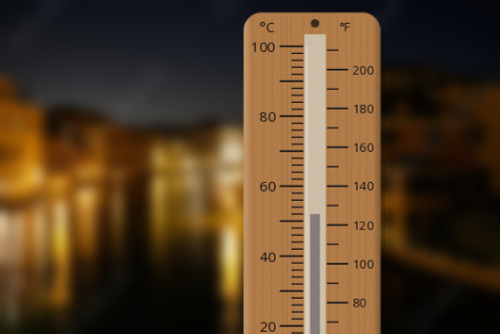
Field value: 52 °C
